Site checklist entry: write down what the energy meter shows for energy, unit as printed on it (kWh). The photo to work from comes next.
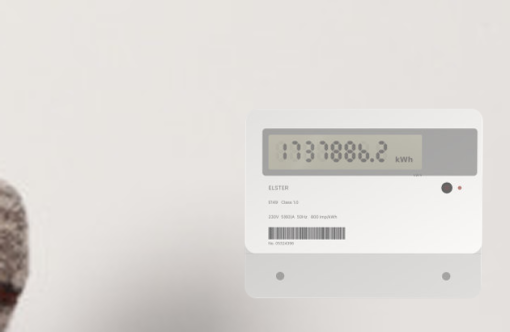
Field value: 1737886.2 kWh
